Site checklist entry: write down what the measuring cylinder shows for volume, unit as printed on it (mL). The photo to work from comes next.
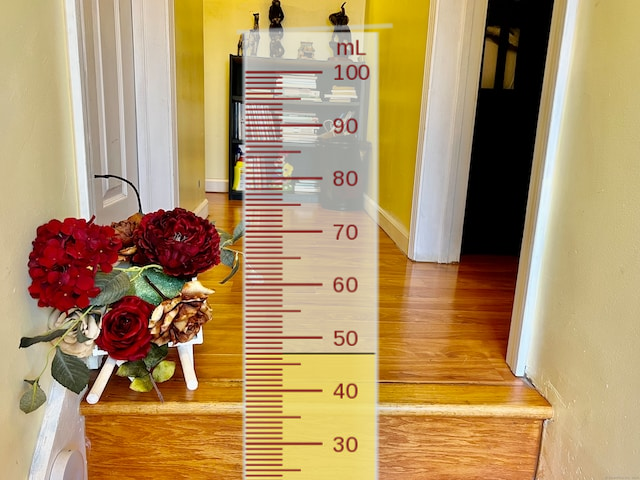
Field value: 47 mL
